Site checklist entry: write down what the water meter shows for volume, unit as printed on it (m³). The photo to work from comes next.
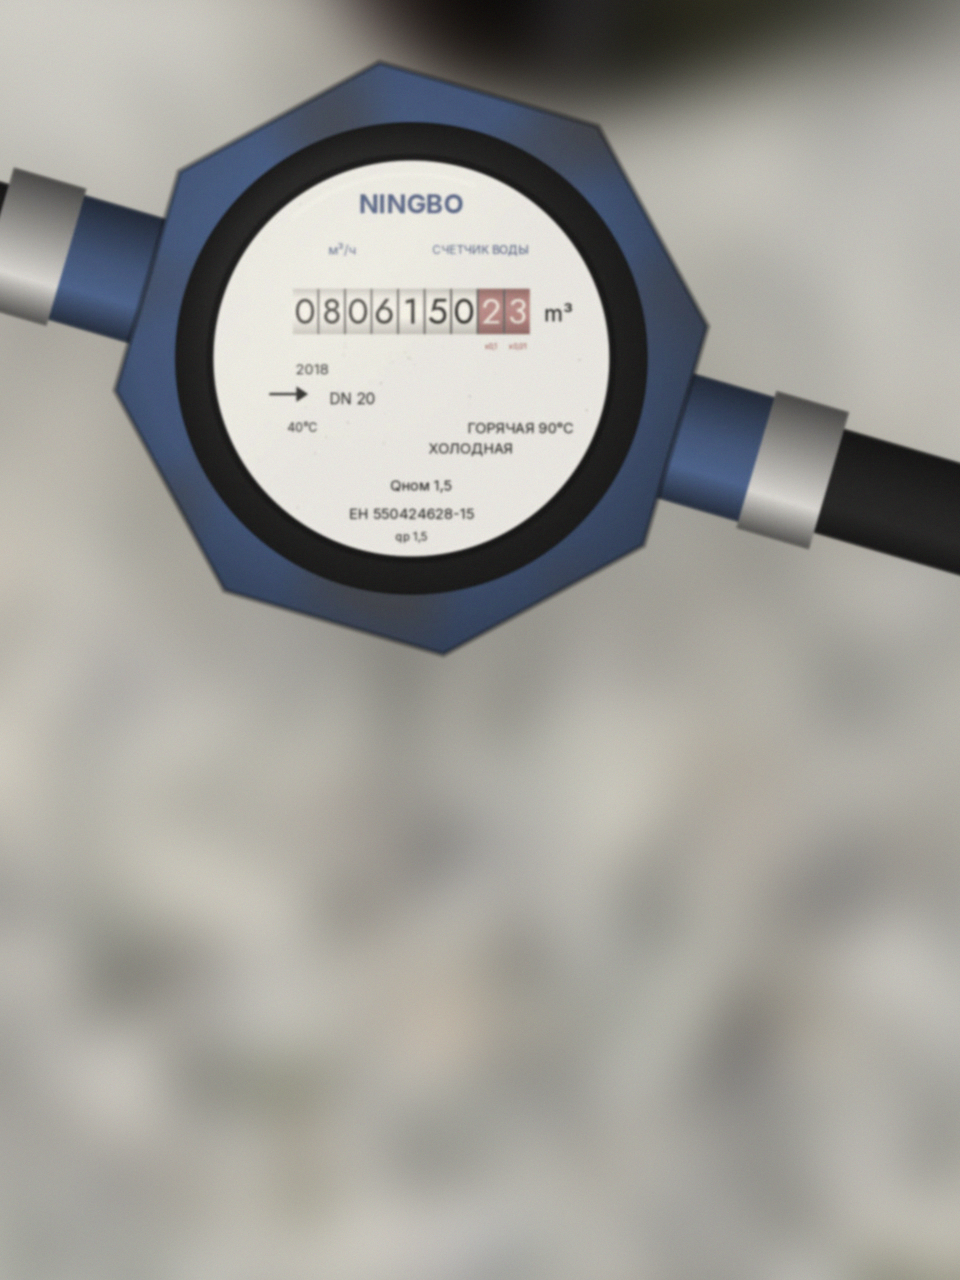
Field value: 806150.23 m³
